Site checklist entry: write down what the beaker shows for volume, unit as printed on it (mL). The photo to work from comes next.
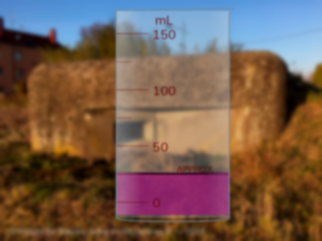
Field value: 25 mL
